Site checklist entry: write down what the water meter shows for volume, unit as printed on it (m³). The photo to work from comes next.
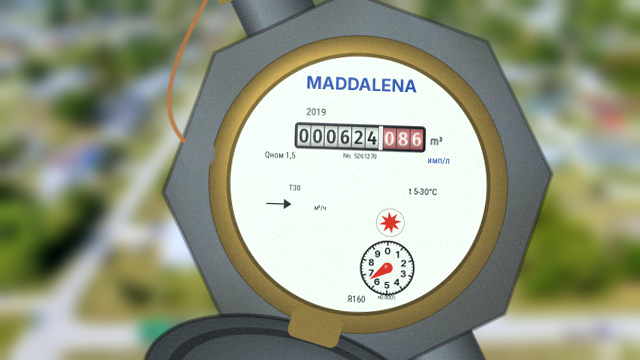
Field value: 624.0866 m³
